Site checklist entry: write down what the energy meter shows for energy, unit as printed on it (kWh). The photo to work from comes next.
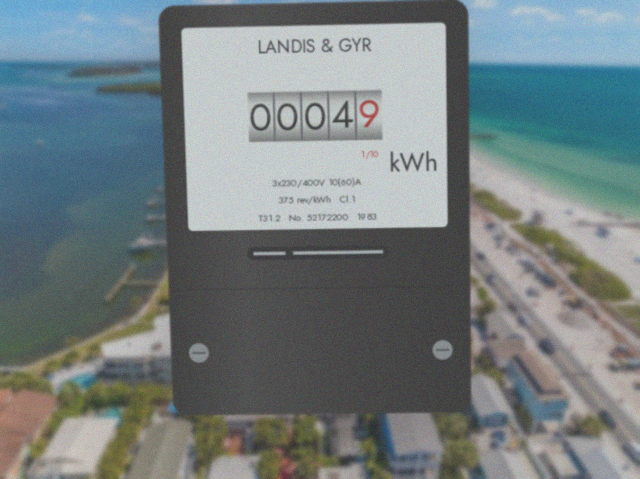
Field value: 4.9 kWh
